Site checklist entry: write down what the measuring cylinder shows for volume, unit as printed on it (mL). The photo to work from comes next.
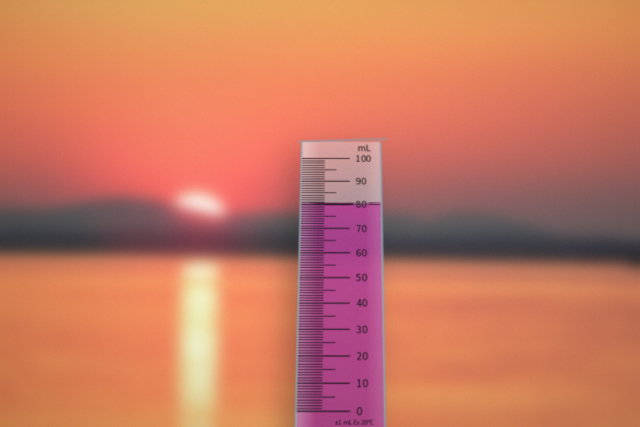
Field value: 80 mL
